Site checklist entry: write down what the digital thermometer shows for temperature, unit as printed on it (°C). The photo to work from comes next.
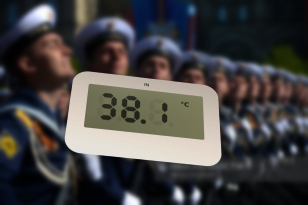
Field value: 38.1 °C
